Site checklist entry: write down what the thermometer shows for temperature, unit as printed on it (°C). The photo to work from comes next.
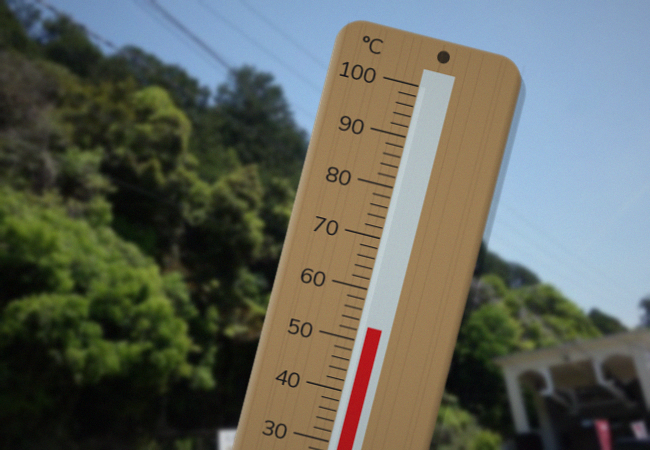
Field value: 53 °C
